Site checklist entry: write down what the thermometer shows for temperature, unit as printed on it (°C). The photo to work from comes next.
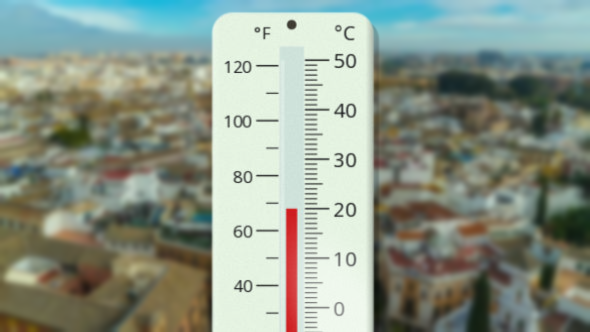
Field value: 20 °C
